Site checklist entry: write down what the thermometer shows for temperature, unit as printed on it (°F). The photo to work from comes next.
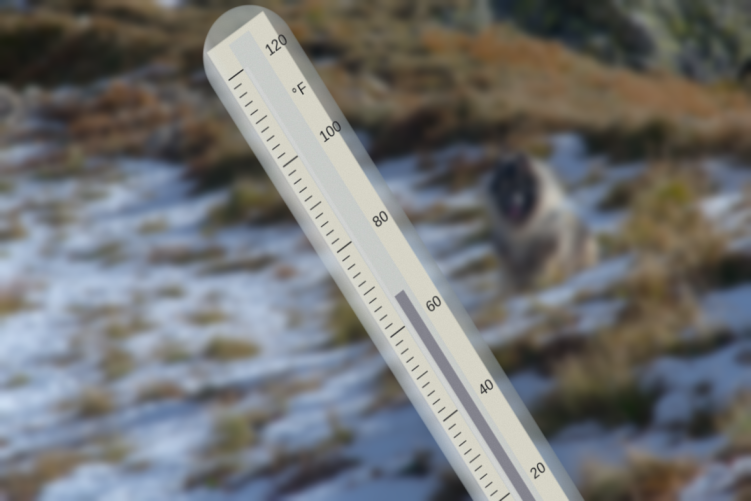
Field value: 66 °F
